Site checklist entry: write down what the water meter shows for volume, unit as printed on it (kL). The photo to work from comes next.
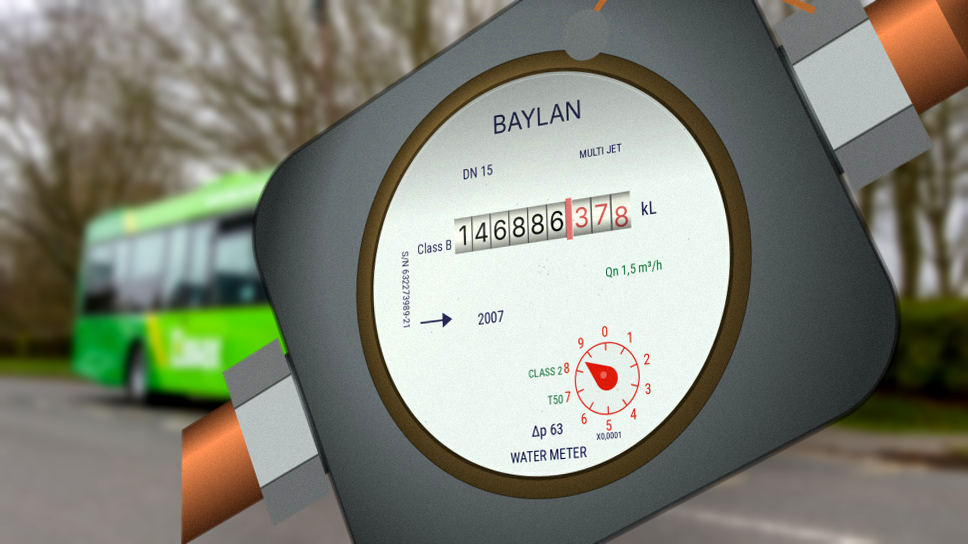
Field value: 146886.3778 kL
